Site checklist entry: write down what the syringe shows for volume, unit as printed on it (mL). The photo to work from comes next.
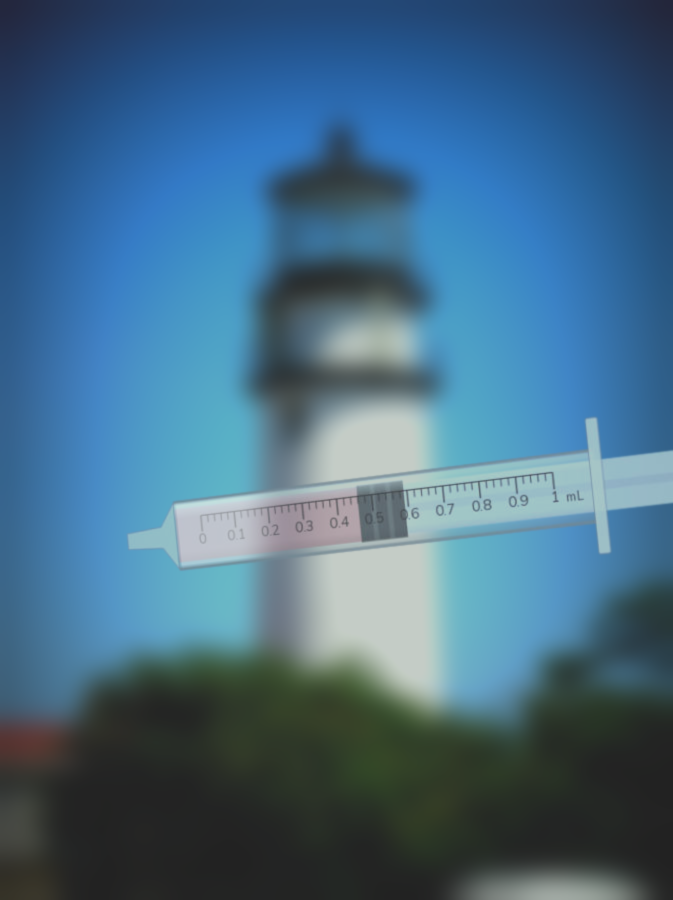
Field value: 0.46 mL
